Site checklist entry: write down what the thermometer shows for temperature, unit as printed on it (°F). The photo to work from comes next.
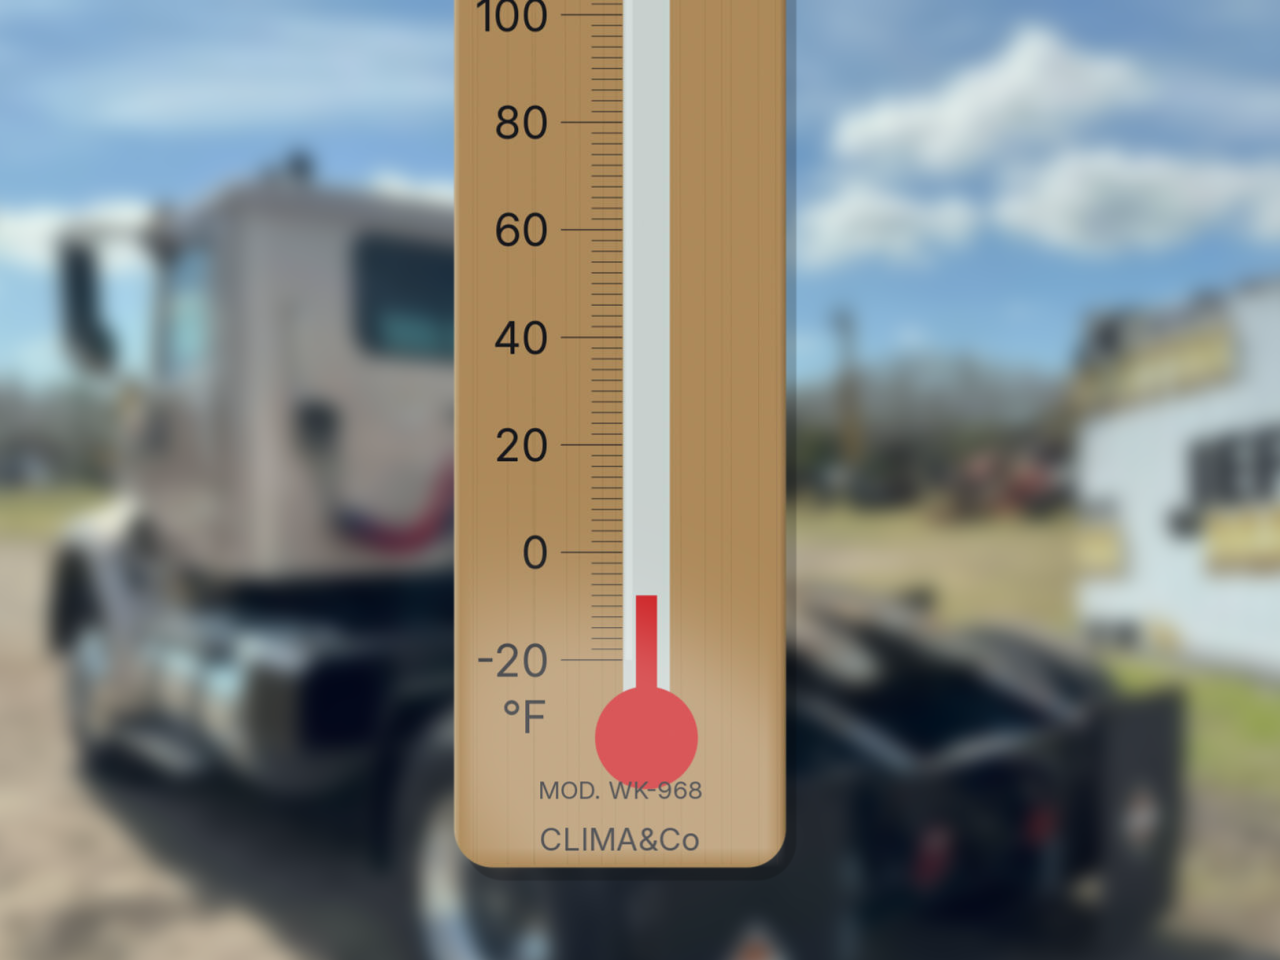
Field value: -8 °F
